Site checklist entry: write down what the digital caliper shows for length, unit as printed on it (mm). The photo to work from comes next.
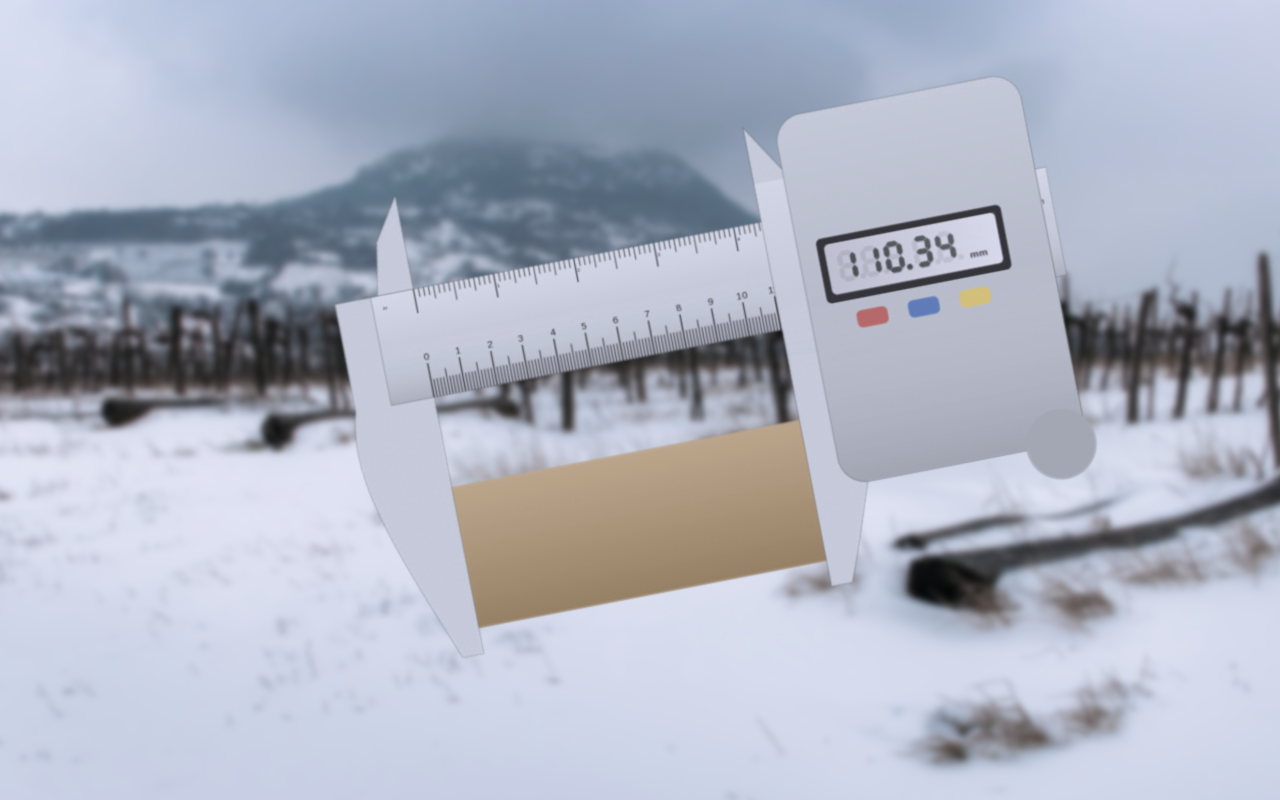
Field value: 110.34 mm
